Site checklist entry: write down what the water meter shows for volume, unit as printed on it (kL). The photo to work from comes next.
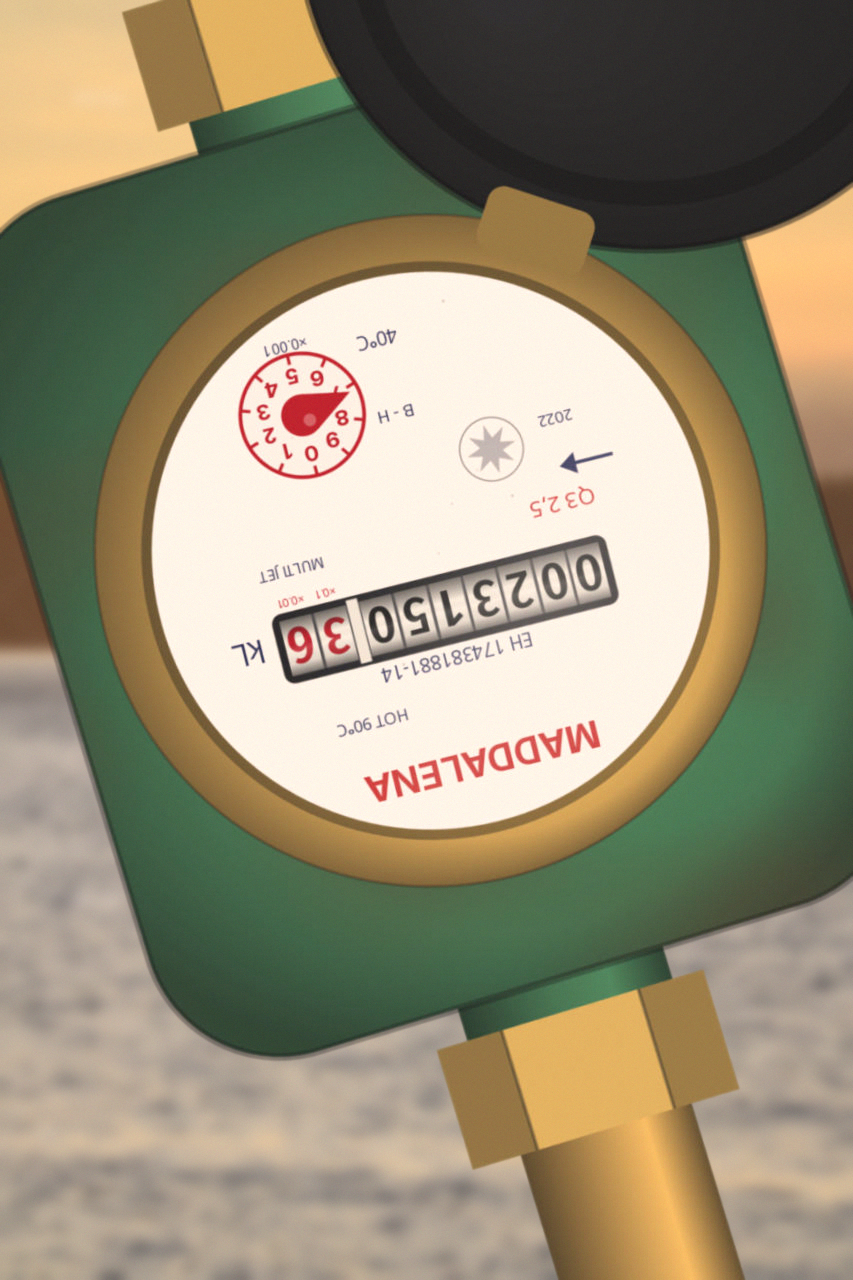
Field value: 23150.367 kL
